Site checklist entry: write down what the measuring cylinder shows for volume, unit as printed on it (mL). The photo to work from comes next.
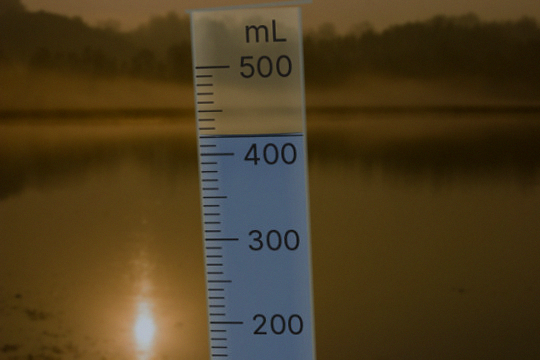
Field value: 420 mL
